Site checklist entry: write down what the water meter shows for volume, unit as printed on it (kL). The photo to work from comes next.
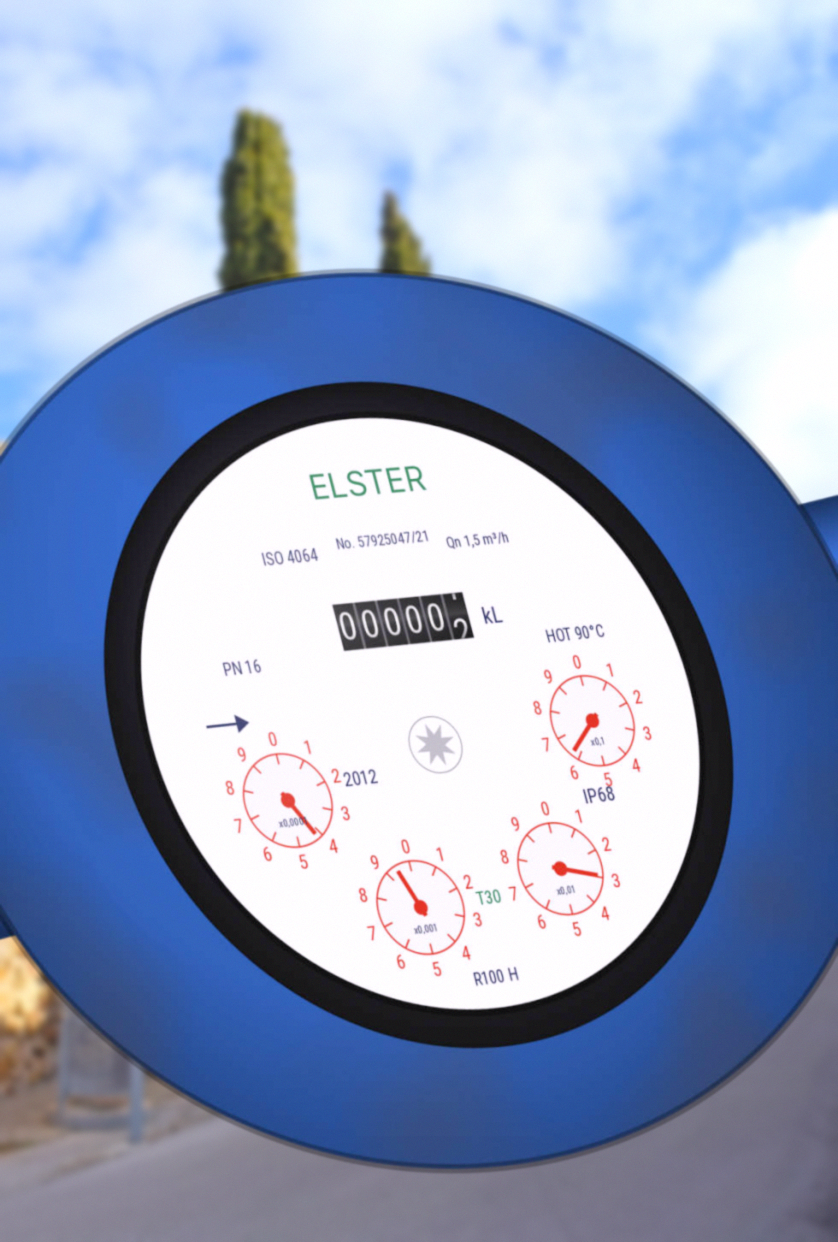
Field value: 1.6294 kL
